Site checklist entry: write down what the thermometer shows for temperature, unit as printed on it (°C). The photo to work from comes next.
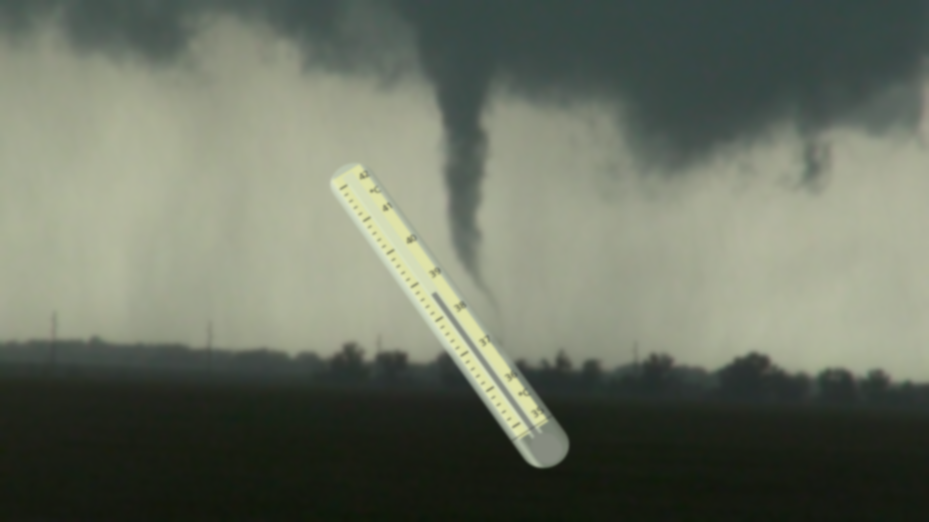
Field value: 38.6 °C
